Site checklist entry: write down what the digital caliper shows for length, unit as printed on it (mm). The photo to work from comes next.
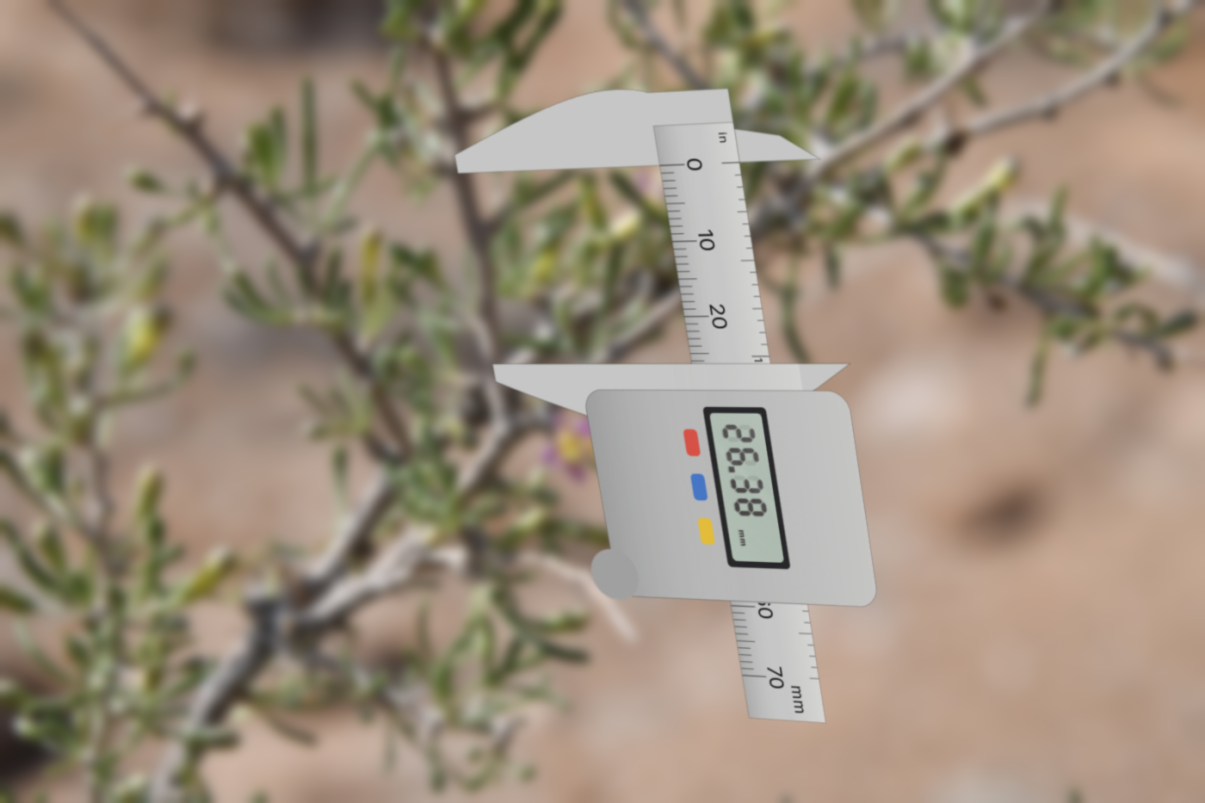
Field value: 26.38 mm
